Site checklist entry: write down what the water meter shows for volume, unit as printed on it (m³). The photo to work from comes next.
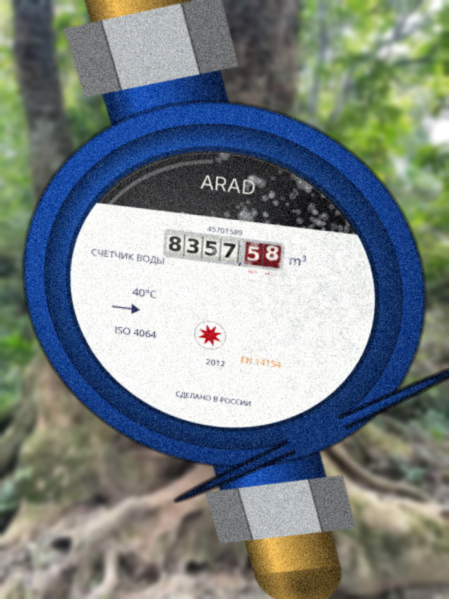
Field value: 8357.58 m³
